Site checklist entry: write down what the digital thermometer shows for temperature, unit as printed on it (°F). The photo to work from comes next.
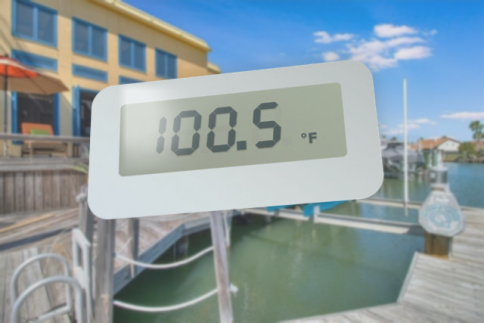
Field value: 100.5 °F
